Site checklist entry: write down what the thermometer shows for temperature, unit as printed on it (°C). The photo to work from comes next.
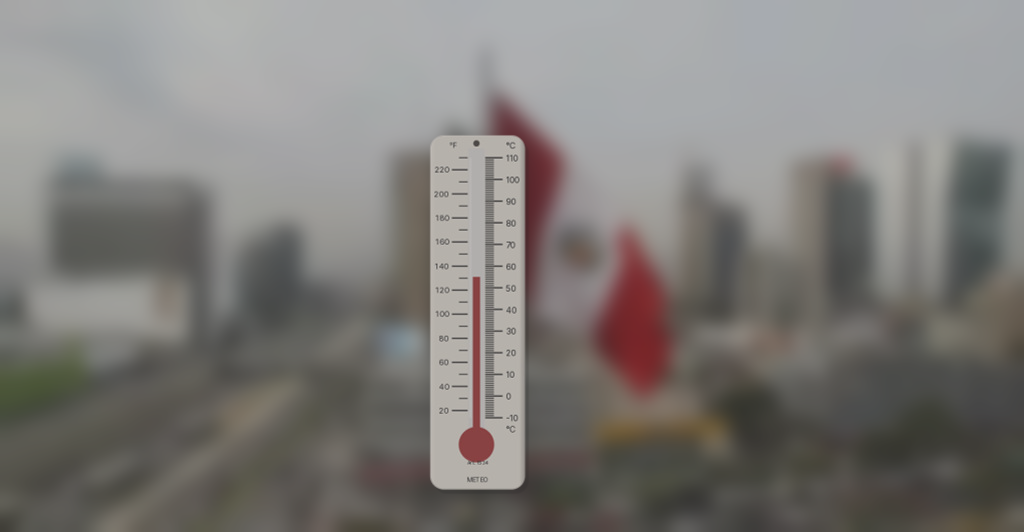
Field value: 55 °C
